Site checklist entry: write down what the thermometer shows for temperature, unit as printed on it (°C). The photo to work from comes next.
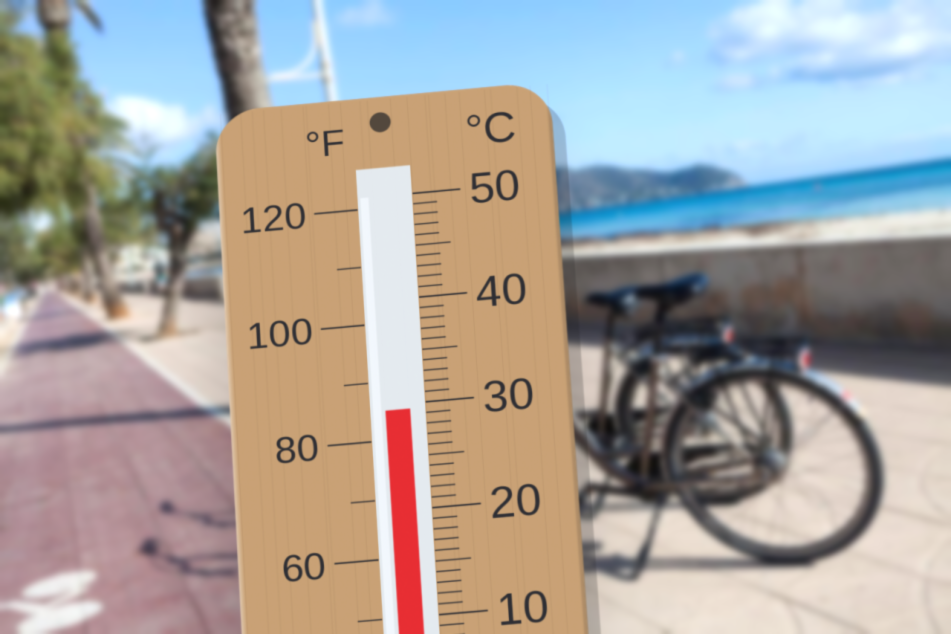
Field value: 29.5 °C
